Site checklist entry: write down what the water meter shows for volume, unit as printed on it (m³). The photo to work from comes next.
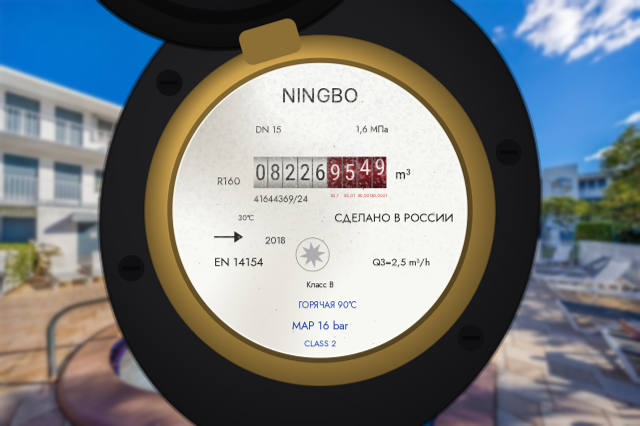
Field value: 8226.9549 m³
